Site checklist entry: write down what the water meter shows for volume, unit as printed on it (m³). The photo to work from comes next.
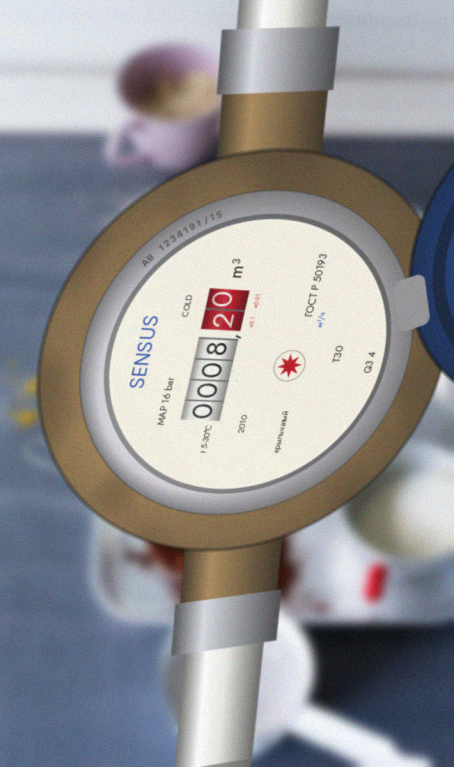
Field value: 8.20 m³
